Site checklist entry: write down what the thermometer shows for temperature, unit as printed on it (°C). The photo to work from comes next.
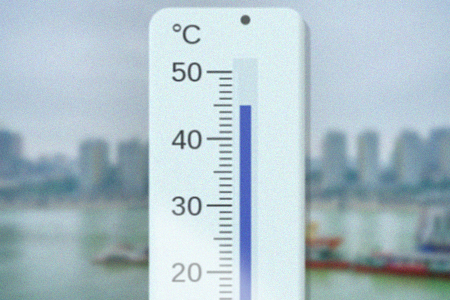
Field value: 45 °C
